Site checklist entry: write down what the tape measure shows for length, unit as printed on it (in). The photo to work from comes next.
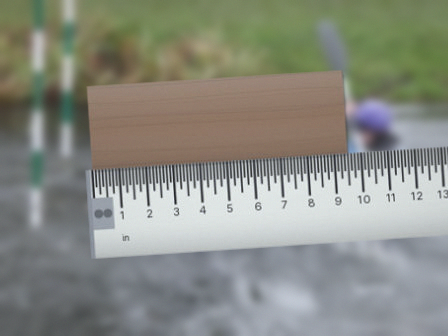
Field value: 9.5 in
